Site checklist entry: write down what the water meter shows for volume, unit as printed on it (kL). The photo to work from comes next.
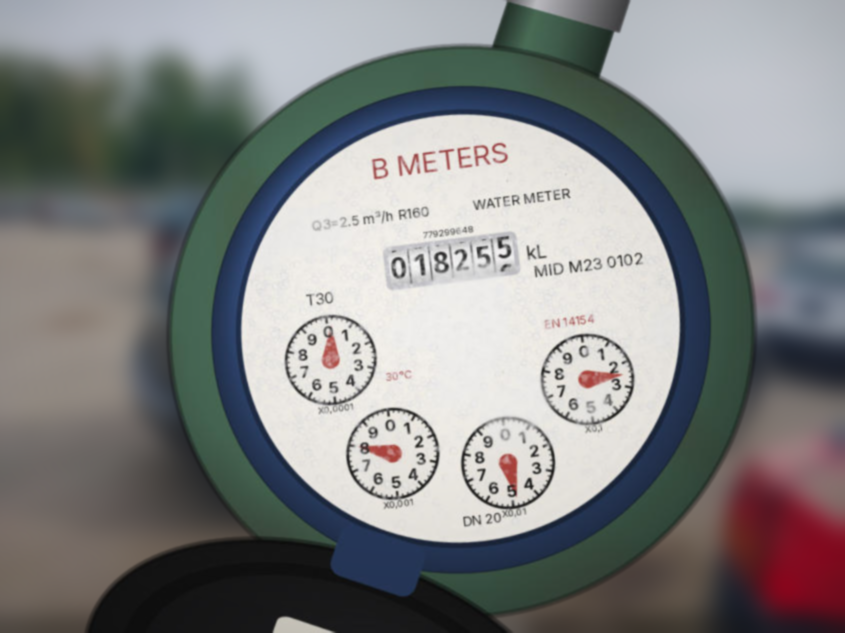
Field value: 18255.2480 kL
